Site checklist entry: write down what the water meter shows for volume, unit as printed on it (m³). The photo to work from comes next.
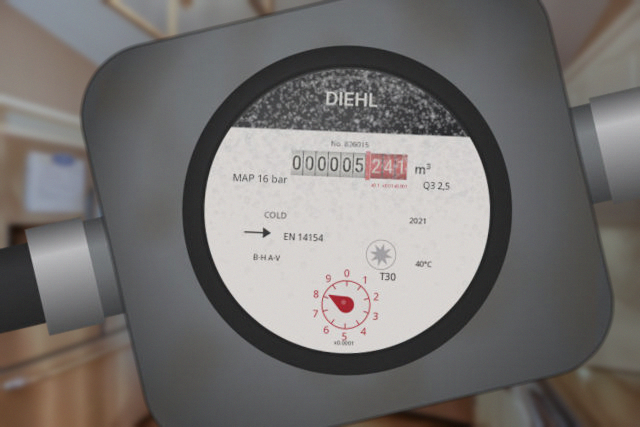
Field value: 5.2418 m³
